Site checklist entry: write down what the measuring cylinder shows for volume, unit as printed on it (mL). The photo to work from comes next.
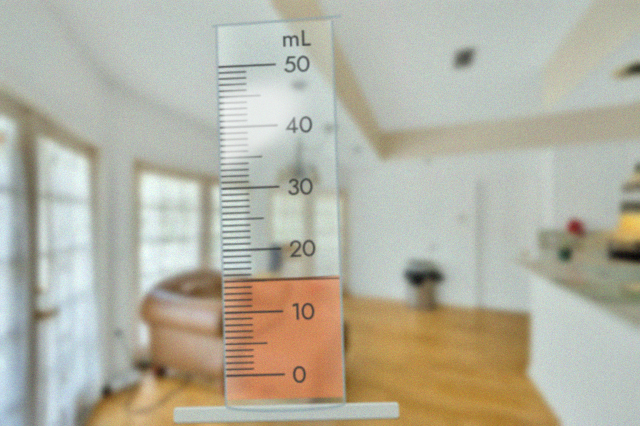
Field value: 15 mL
